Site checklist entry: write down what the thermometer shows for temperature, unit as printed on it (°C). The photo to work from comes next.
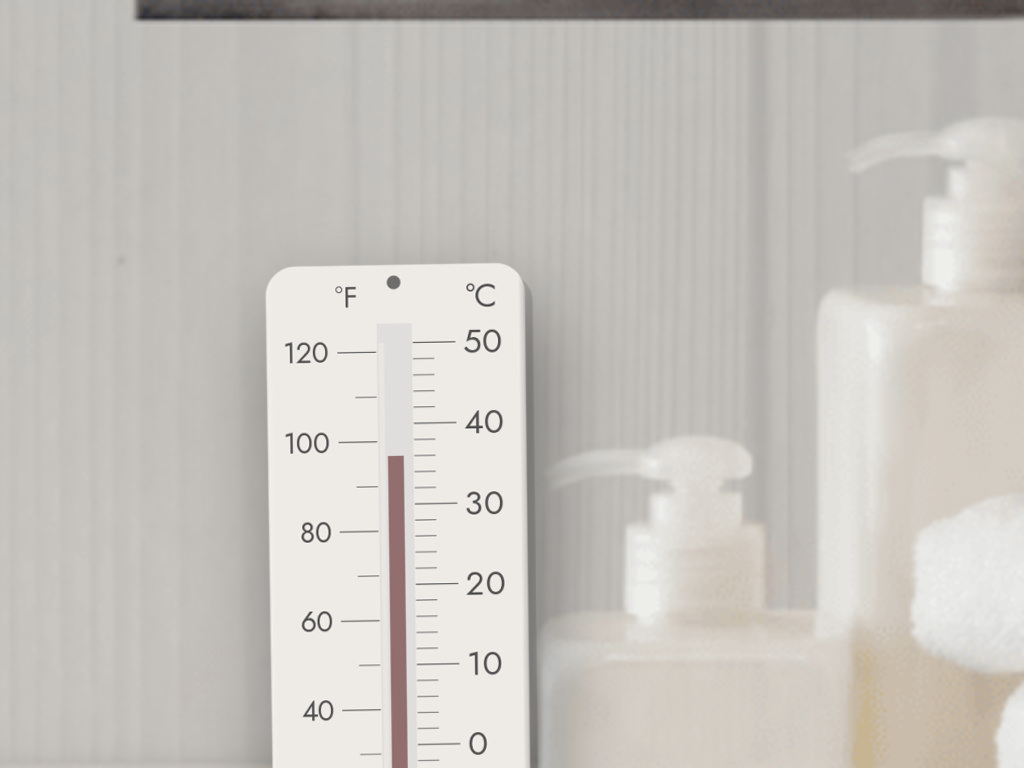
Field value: 36 °C
